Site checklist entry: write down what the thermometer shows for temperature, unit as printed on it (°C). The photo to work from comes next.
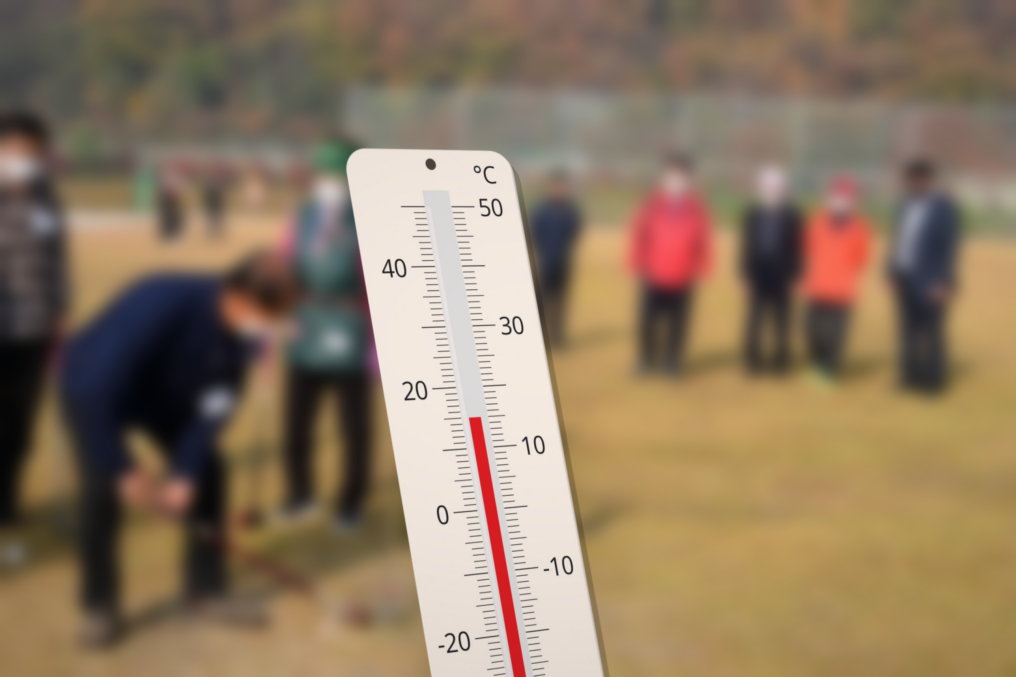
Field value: 15 °C
